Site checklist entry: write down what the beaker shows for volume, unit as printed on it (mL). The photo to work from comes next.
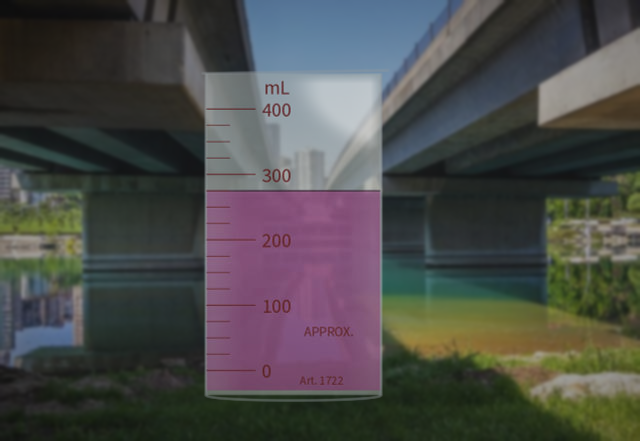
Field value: 275 mL
